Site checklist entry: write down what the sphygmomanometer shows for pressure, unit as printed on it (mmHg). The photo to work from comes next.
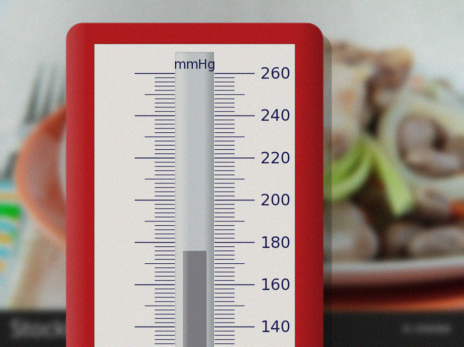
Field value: 176 mmHg
